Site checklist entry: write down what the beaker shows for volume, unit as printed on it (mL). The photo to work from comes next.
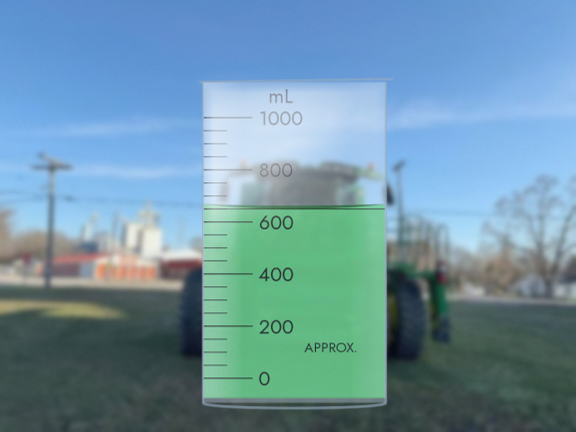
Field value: 650 mL
